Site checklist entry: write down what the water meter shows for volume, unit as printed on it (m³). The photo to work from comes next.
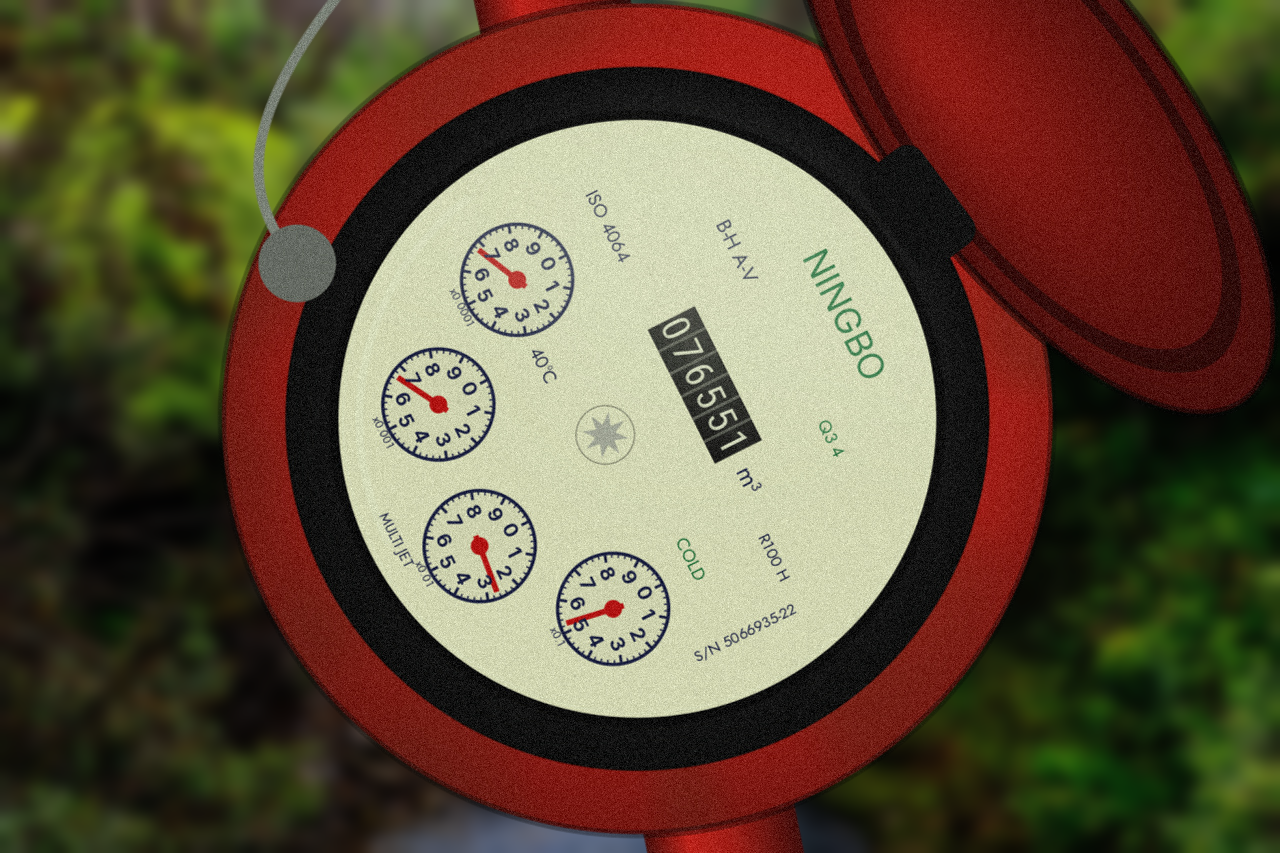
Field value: 76551.5266 m³
